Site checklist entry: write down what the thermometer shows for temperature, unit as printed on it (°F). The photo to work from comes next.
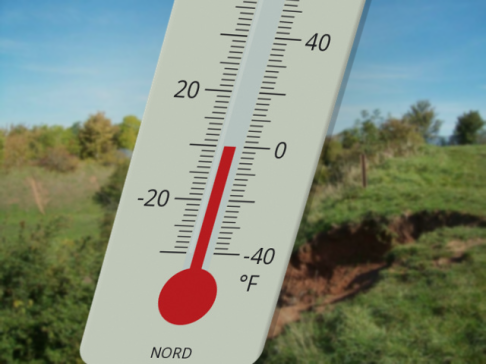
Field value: 0 °F
